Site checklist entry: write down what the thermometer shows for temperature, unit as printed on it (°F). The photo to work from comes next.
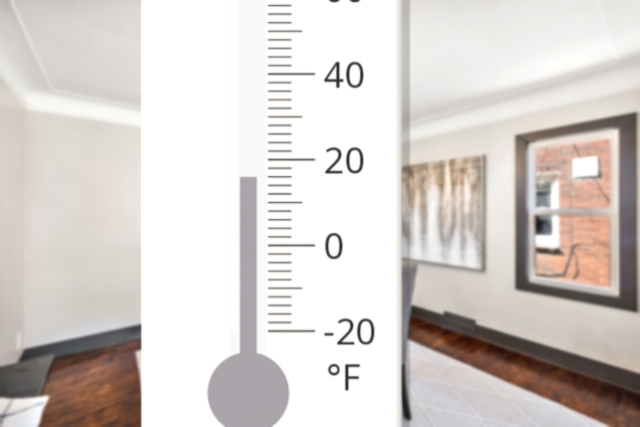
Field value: 16 °F
